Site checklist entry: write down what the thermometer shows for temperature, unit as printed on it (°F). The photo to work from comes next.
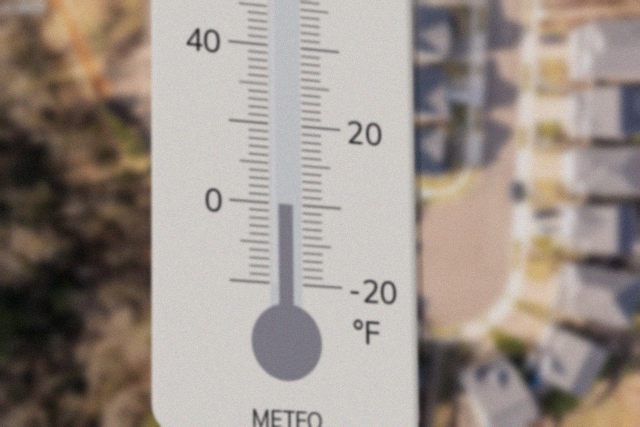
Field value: 0 °F
